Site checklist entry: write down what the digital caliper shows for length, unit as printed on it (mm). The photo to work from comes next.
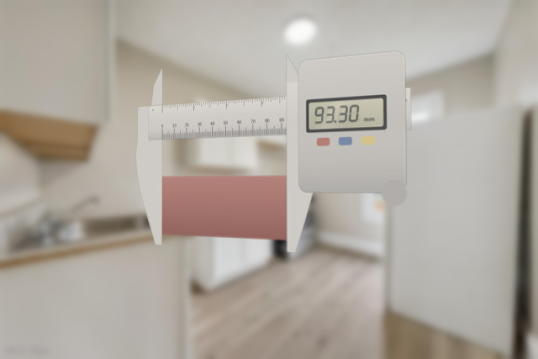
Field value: 93.30 mm
